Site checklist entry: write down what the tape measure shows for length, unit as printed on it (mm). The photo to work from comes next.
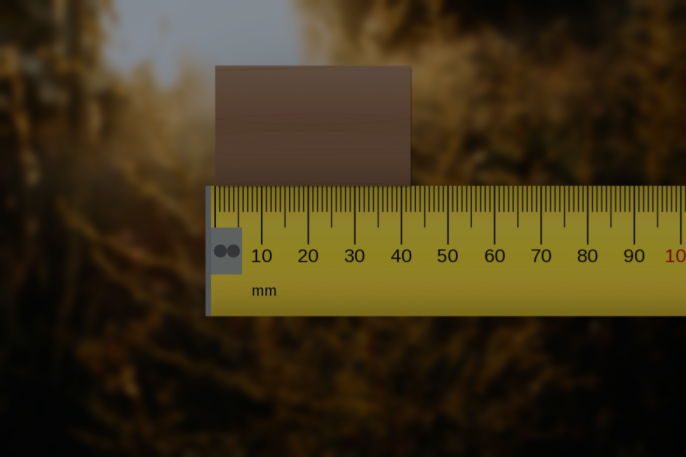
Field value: 42 mm
